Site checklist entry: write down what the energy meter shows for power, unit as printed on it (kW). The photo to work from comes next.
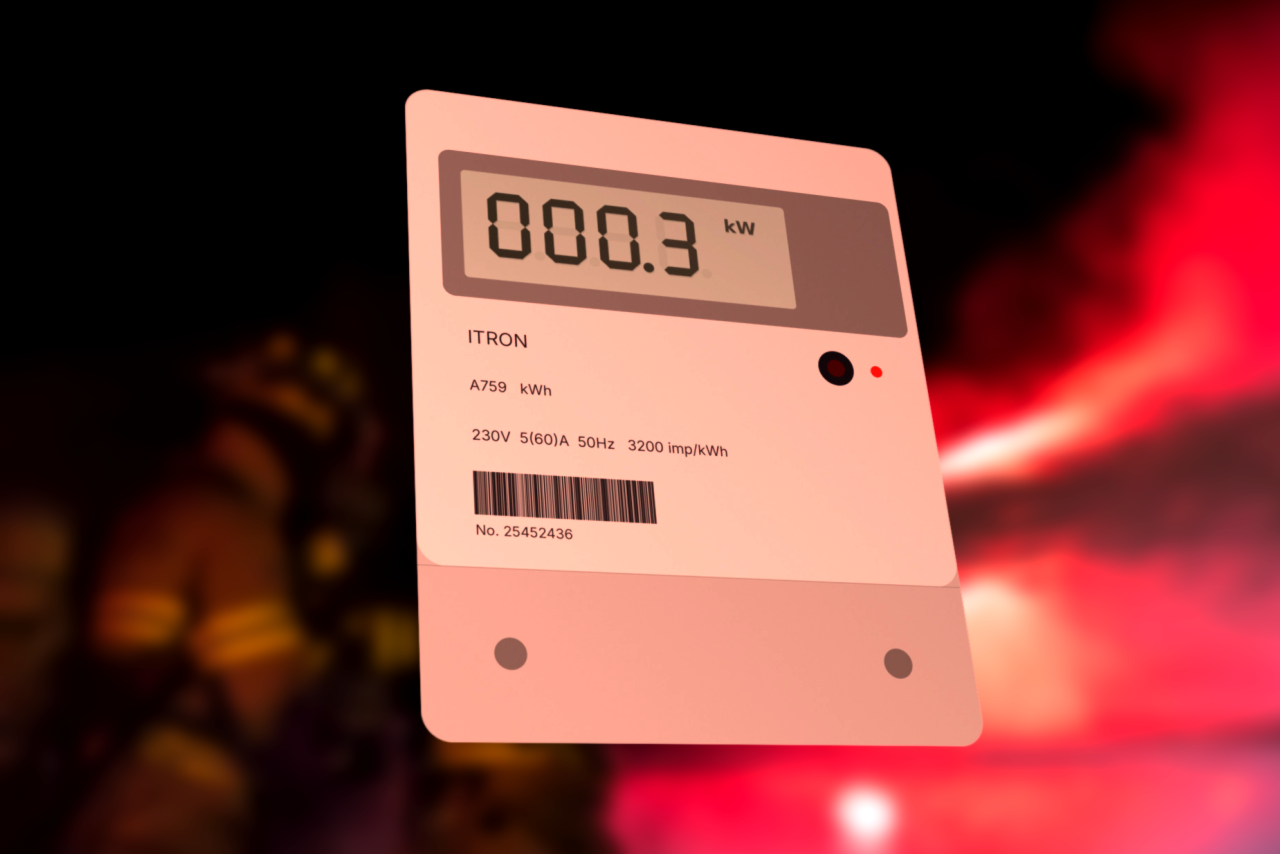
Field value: 0.3 kW
